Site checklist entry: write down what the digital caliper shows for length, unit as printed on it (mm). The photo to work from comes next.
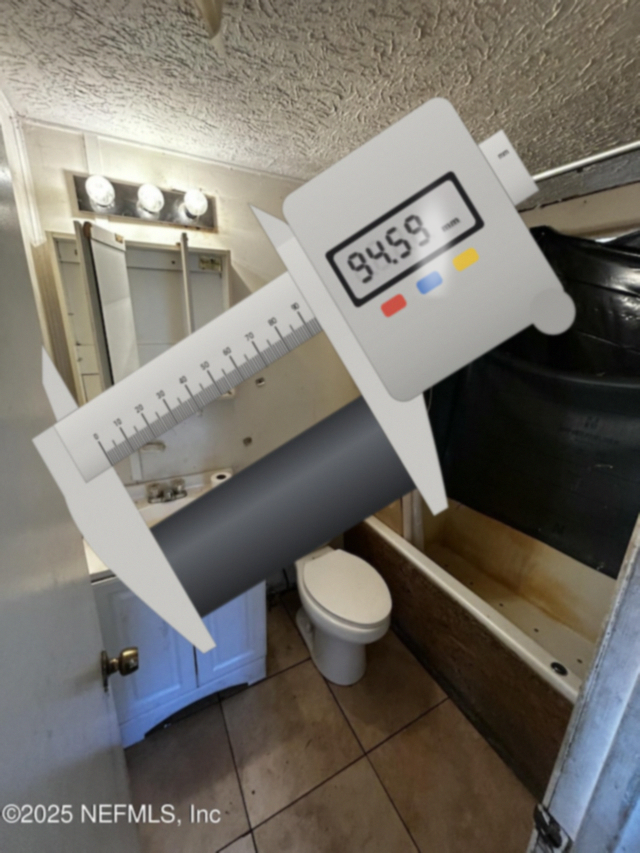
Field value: 94.59 mm
